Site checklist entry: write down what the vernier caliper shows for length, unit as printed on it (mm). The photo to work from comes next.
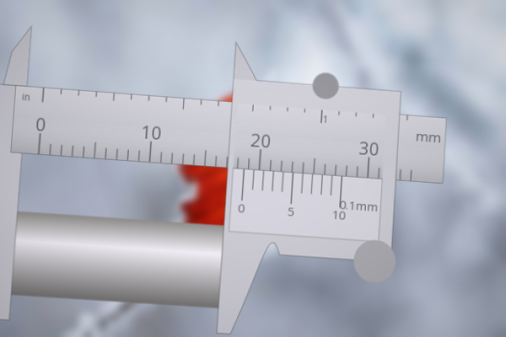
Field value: 18.6 mm
